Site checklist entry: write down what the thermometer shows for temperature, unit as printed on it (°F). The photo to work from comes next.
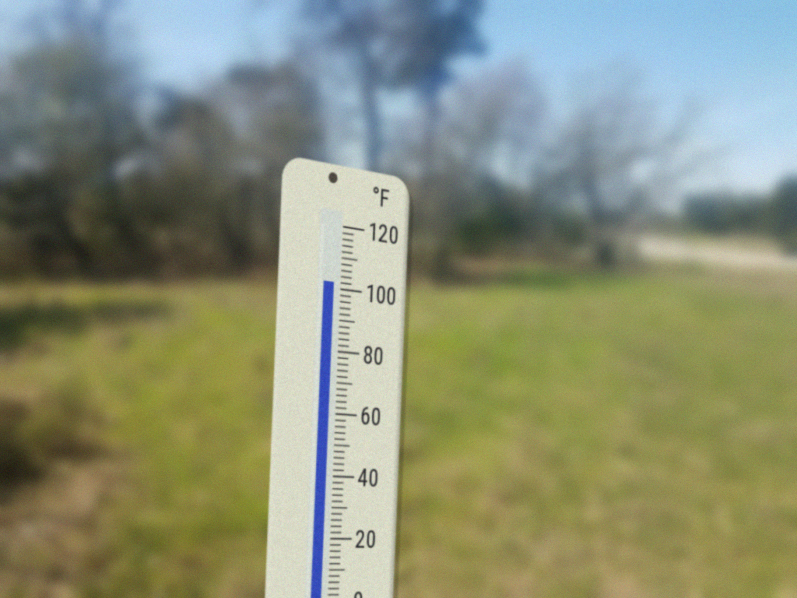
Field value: 102 °F
